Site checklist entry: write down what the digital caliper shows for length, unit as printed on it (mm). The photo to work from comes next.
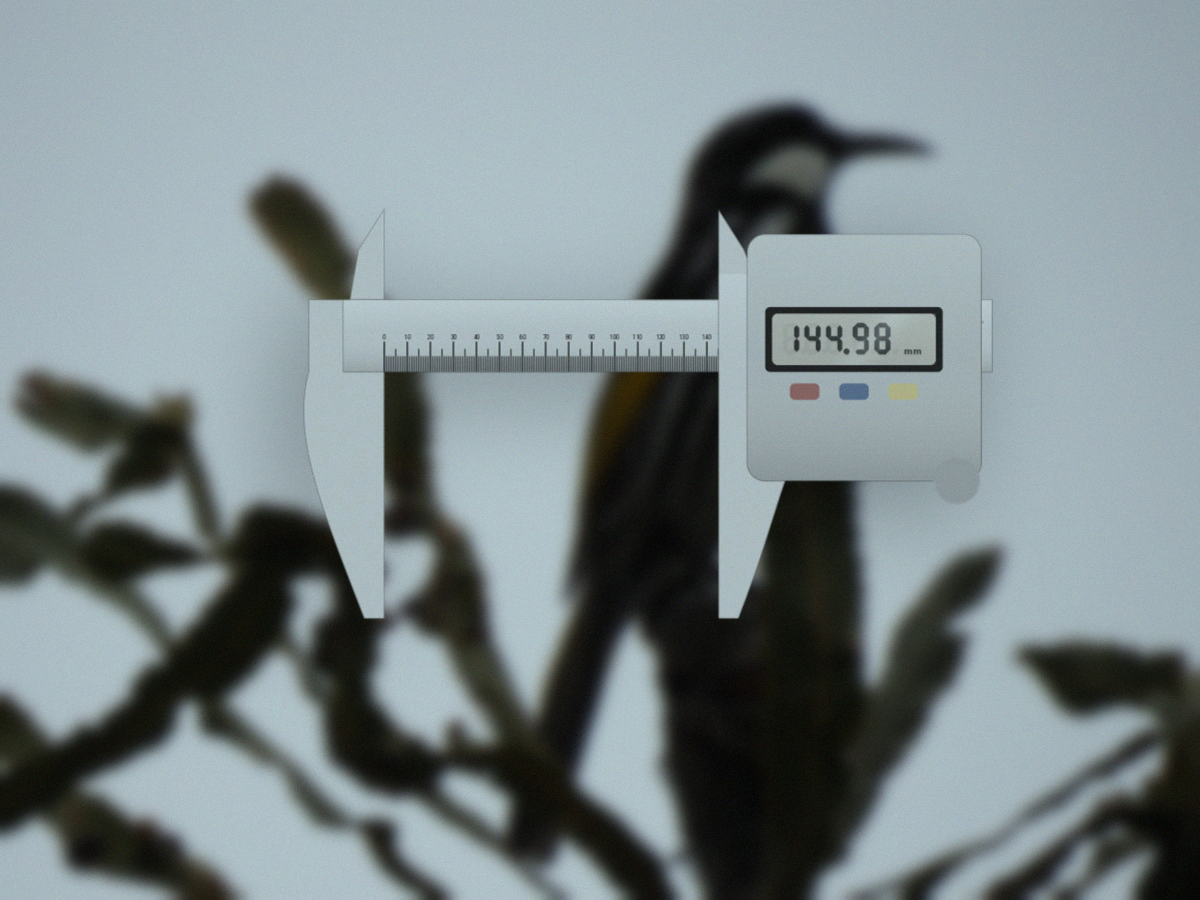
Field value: 144.98 mm
